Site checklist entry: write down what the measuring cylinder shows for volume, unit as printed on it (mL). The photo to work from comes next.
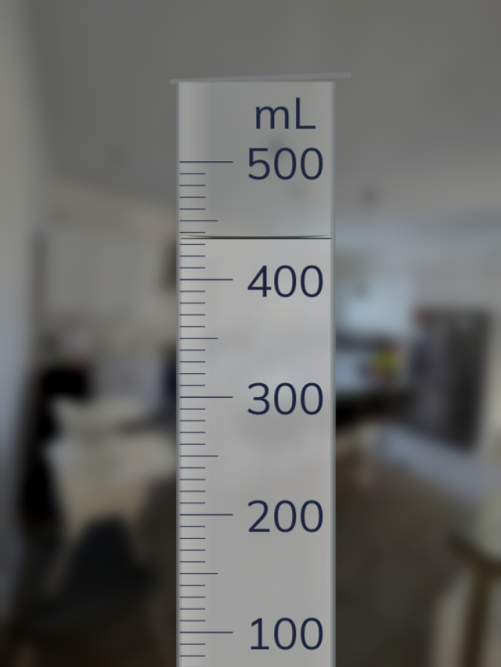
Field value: 435 mL
